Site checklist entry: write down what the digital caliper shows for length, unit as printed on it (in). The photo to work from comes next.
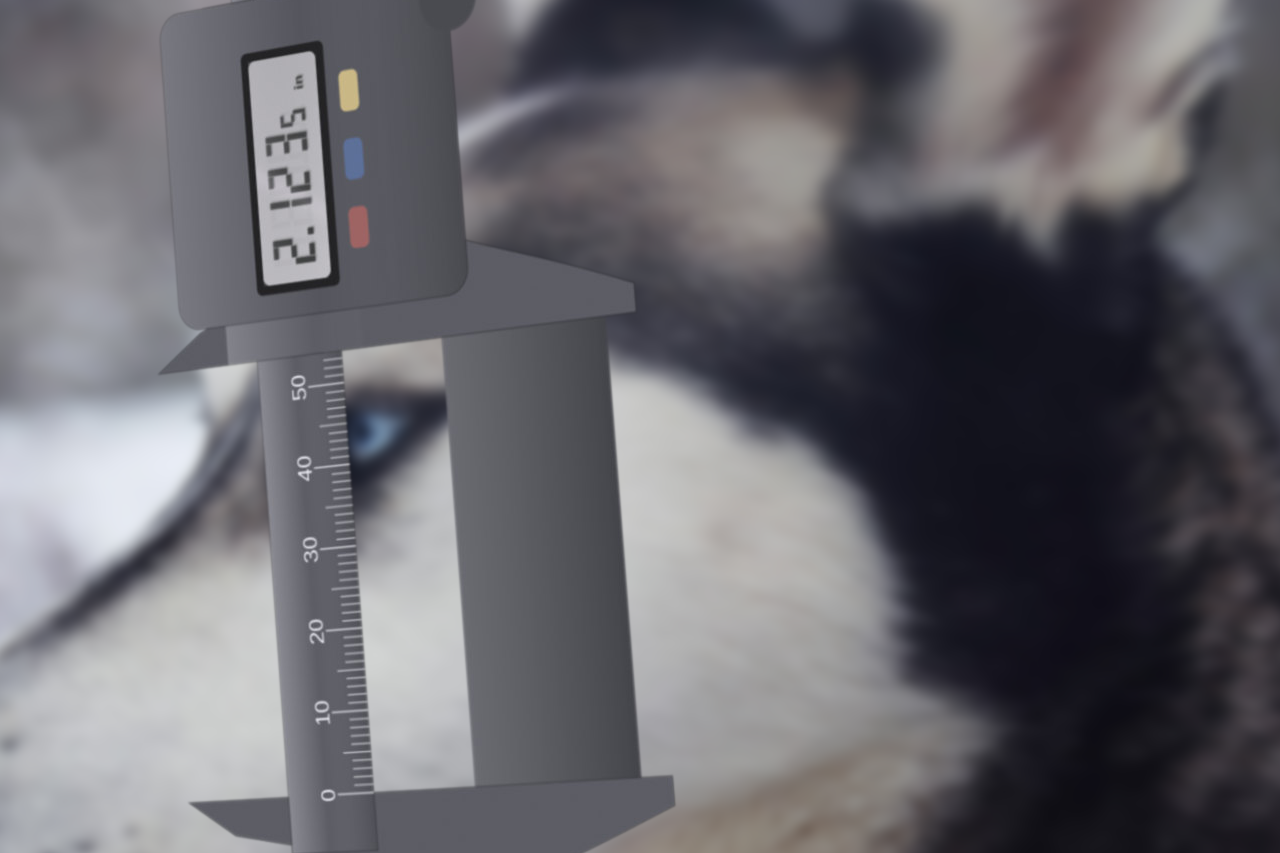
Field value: 2.1235 in
